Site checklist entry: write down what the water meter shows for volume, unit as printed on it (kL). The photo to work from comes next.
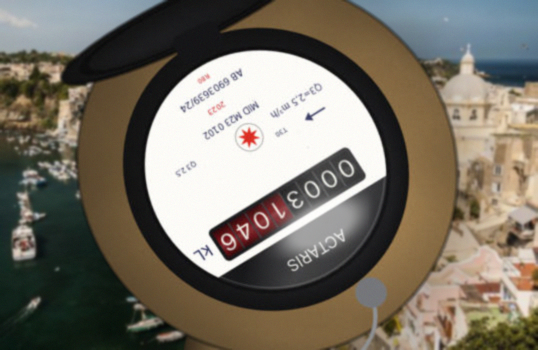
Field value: 3.1046 kL
